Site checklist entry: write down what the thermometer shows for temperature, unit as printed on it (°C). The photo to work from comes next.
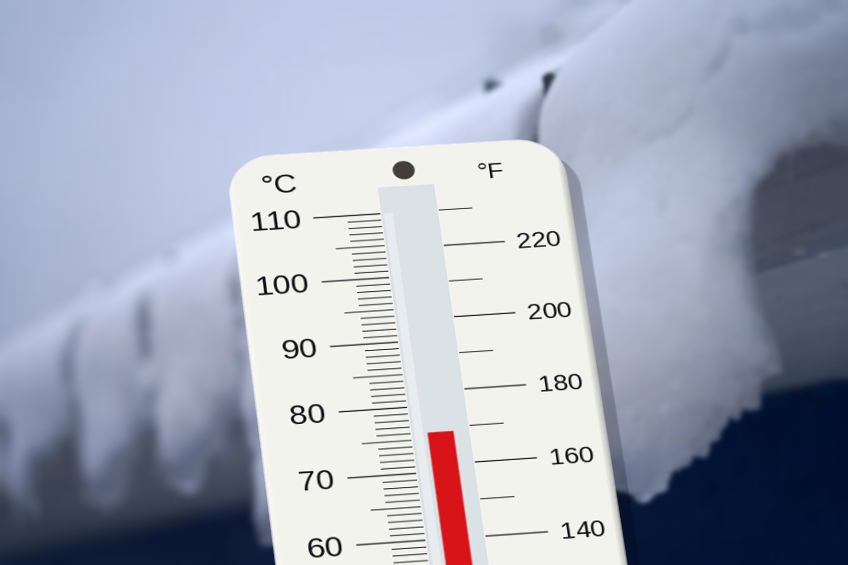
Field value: 76 °C
